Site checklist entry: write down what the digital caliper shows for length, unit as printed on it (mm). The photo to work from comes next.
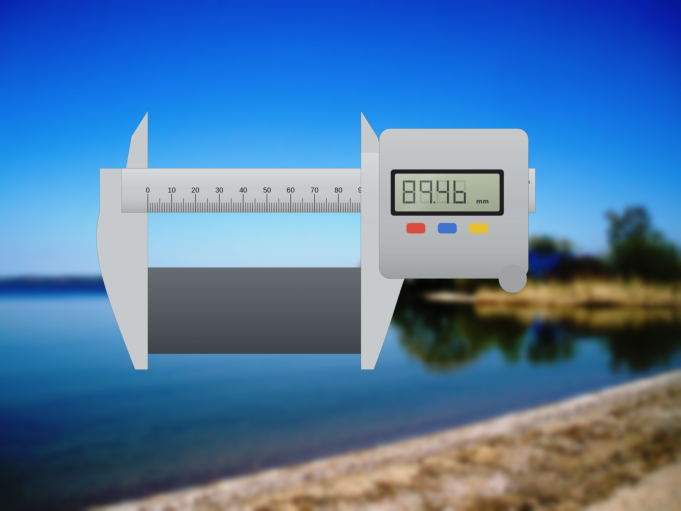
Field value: 89.46 mm
